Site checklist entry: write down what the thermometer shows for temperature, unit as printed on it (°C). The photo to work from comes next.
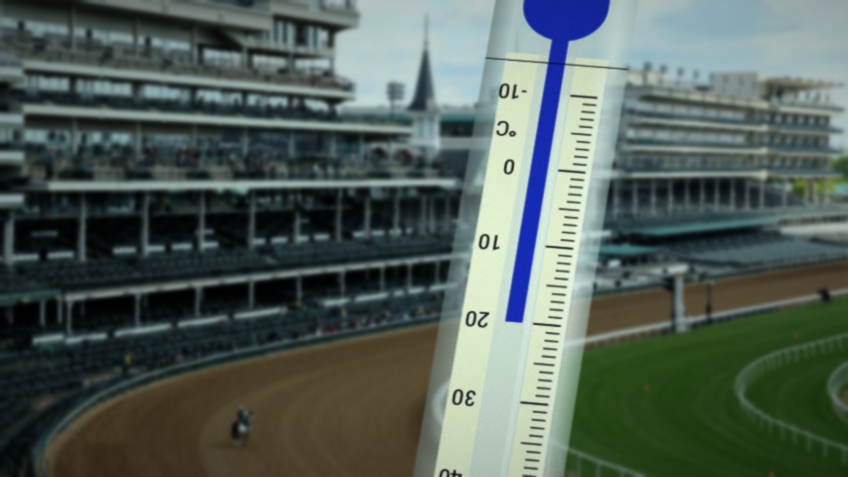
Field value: 20 °C
